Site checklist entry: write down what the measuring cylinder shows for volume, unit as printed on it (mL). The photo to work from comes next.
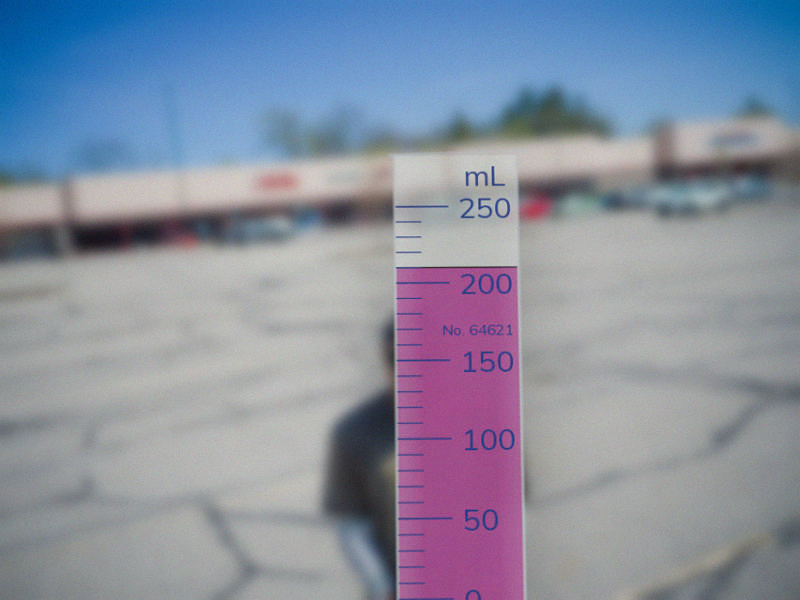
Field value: 210 mL
